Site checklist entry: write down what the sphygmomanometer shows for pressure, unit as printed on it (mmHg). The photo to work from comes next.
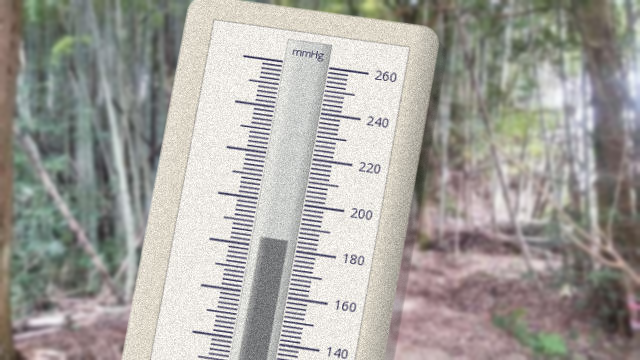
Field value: 184 mmHg
